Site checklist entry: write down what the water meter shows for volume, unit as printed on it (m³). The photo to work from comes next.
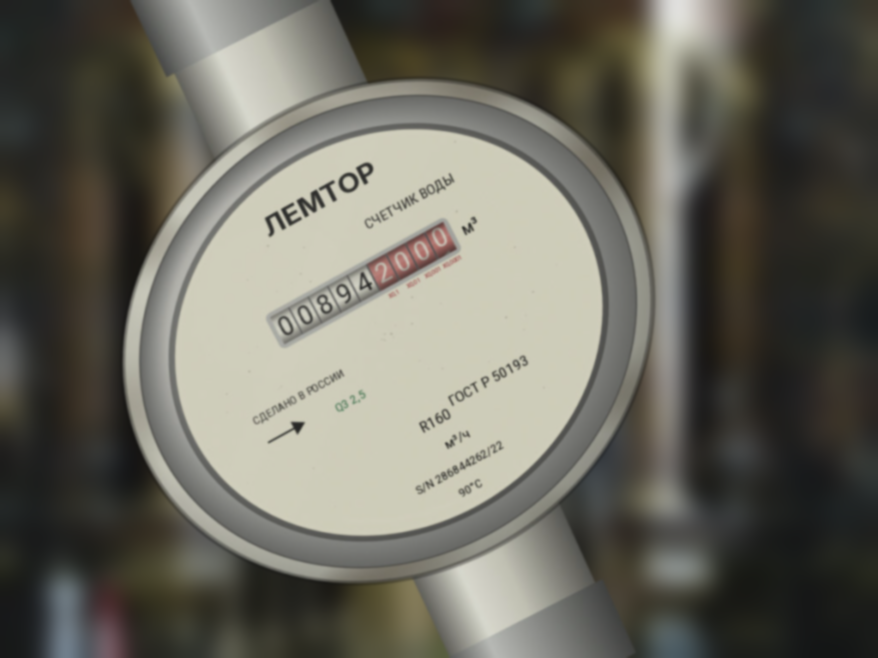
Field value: 894.2000 m³
